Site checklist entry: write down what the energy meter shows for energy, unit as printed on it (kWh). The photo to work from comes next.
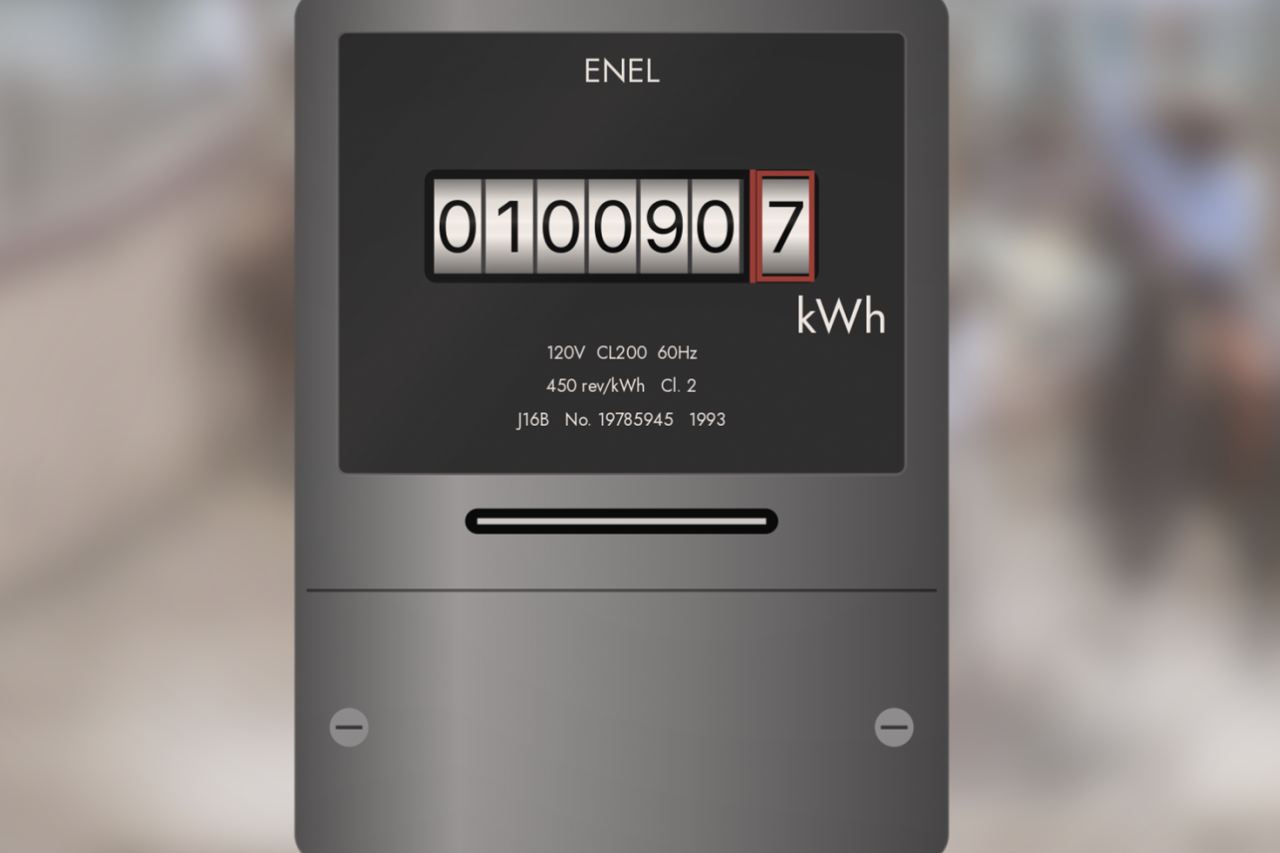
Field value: 10090.7 kWh
